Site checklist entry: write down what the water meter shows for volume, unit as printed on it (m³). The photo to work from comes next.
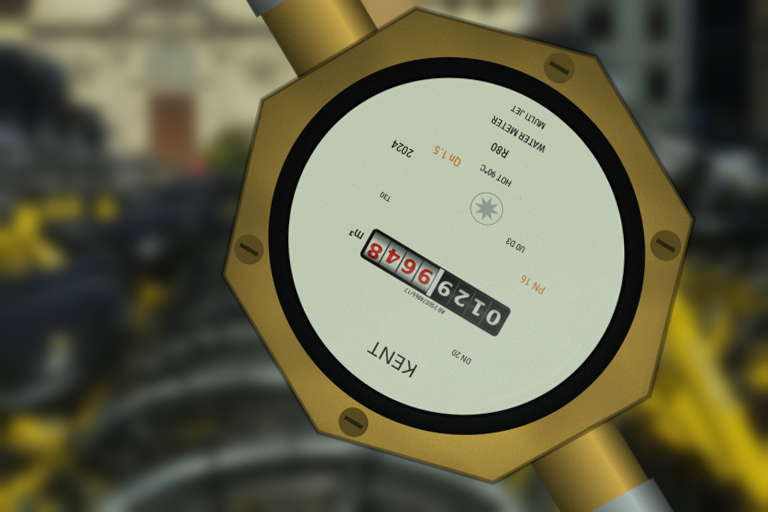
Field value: 129.9648 m³
